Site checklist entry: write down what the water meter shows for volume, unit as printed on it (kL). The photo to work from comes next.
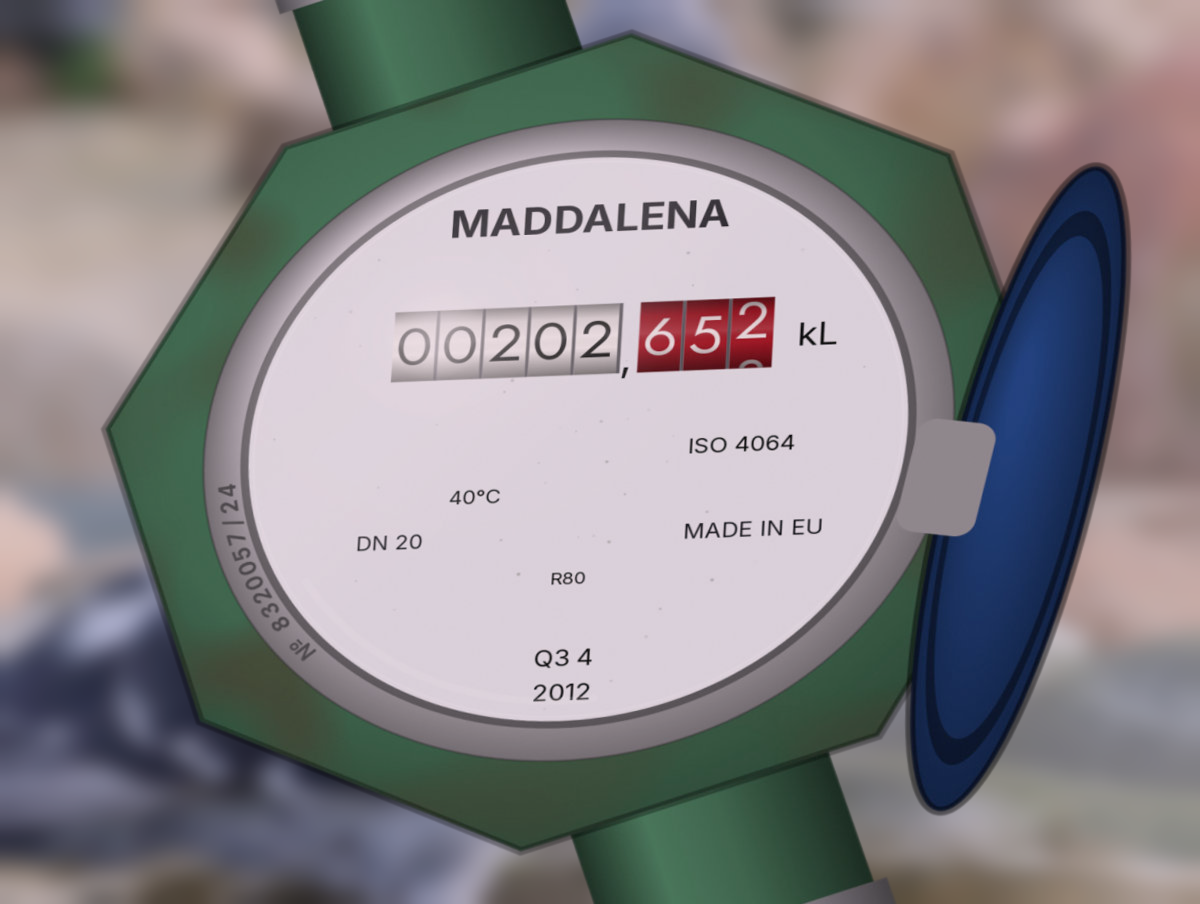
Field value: 202.652 kL
